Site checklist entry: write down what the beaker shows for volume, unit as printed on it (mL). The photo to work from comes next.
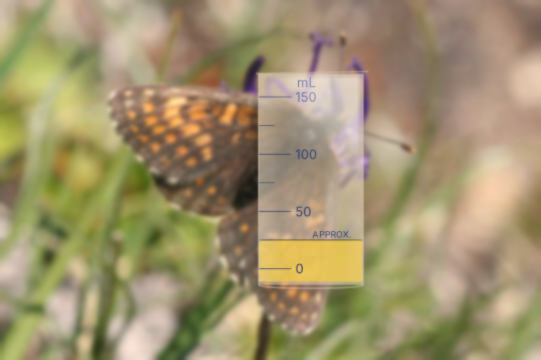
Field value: 25 mL
